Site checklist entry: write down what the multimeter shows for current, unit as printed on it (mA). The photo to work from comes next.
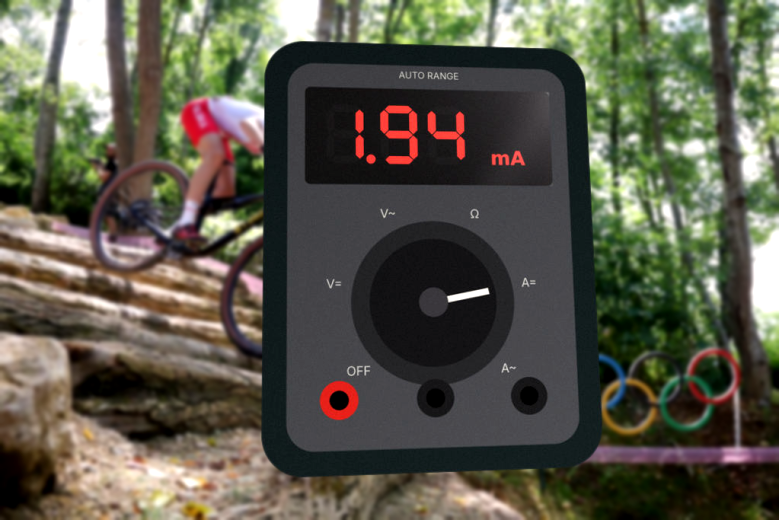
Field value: 1.94 mA
